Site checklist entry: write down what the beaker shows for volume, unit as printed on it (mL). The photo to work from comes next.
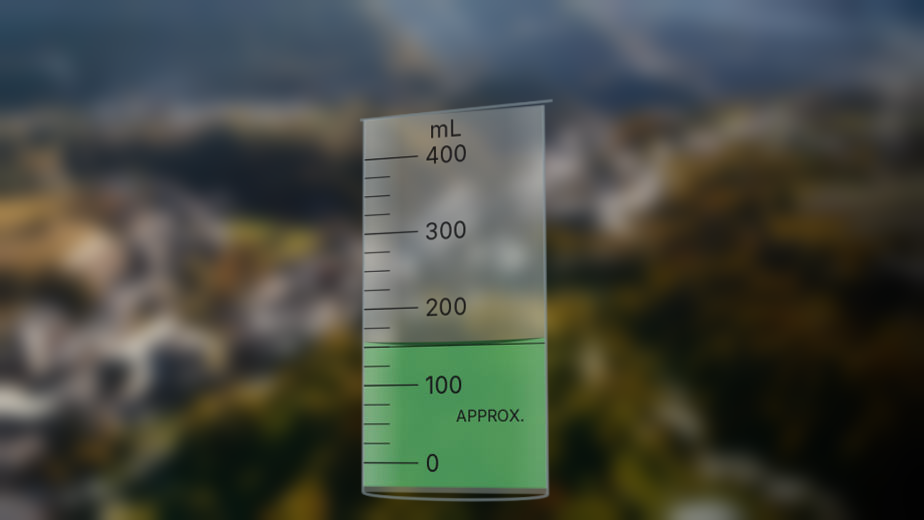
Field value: 150 mL
